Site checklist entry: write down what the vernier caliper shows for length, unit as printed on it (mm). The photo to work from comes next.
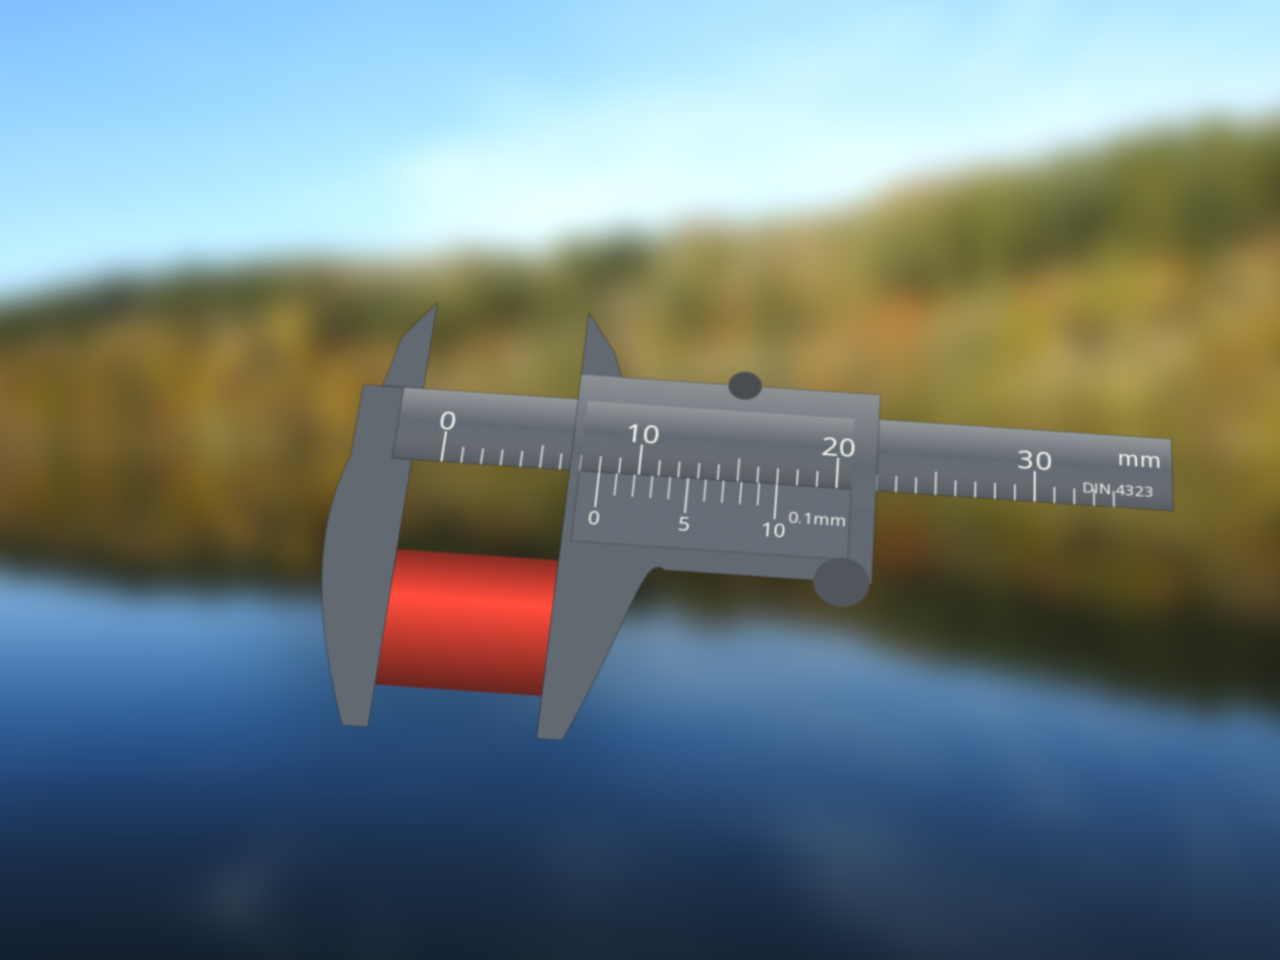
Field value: 8.0 mm
